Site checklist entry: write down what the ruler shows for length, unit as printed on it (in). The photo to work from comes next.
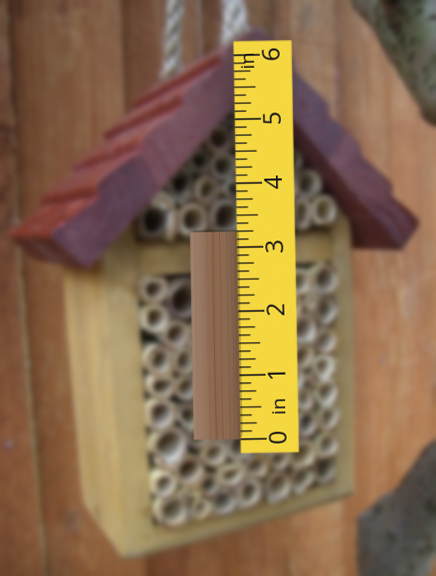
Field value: 3.25 in
